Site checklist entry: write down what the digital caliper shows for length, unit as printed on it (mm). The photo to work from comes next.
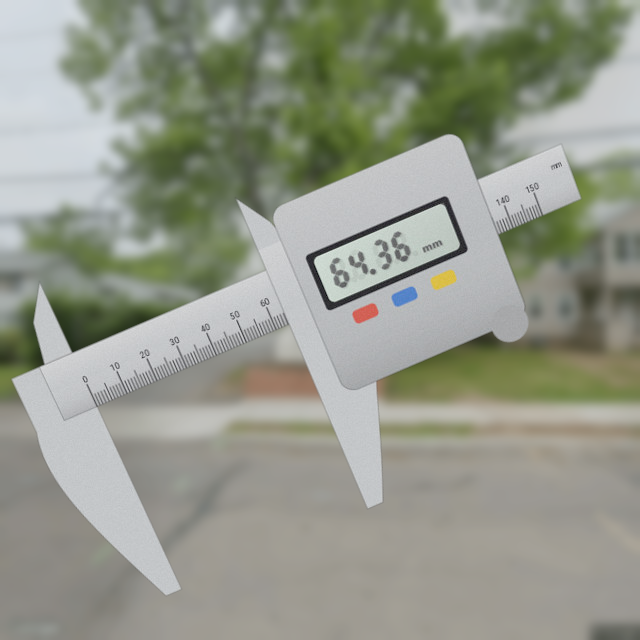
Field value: 64.36 mm
